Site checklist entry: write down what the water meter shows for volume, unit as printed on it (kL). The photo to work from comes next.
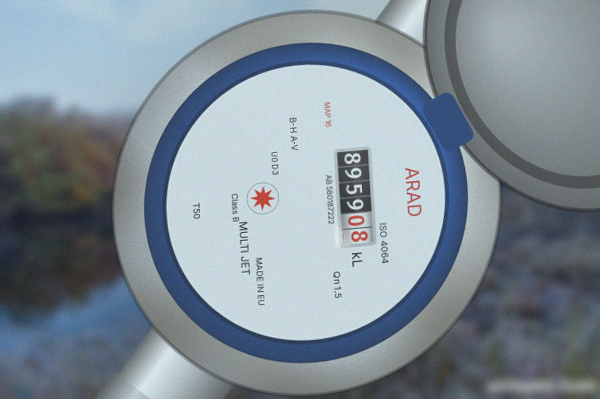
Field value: 8959.08 kL
